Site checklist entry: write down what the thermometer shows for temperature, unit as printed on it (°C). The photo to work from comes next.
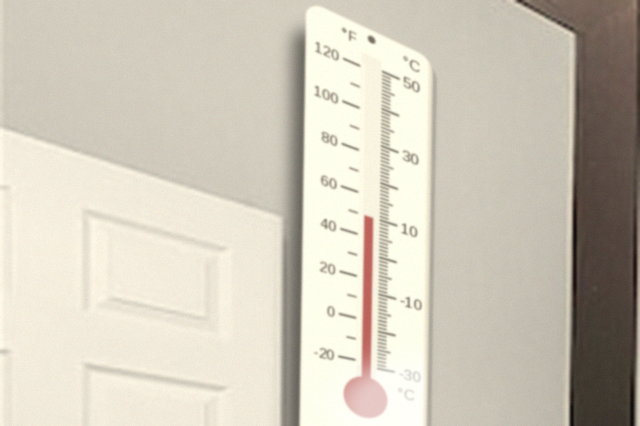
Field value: 10 °C
